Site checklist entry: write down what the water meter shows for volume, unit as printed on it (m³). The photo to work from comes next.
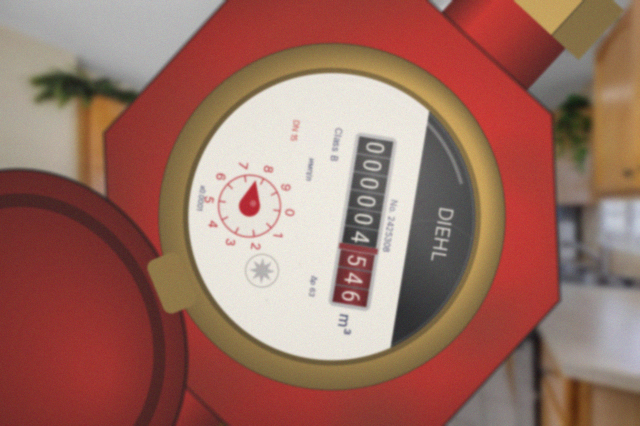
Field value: 4.5467 m³
